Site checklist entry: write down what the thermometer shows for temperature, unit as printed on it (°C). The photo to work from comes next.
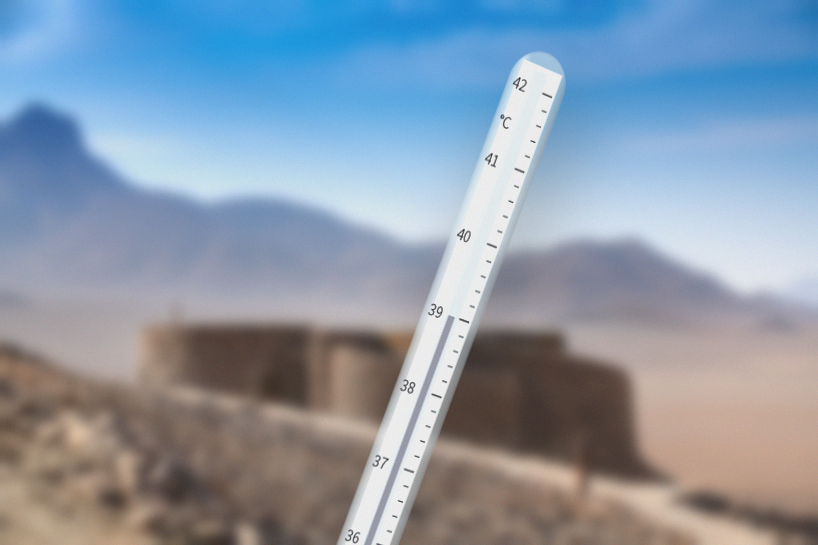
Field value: 39 °C
